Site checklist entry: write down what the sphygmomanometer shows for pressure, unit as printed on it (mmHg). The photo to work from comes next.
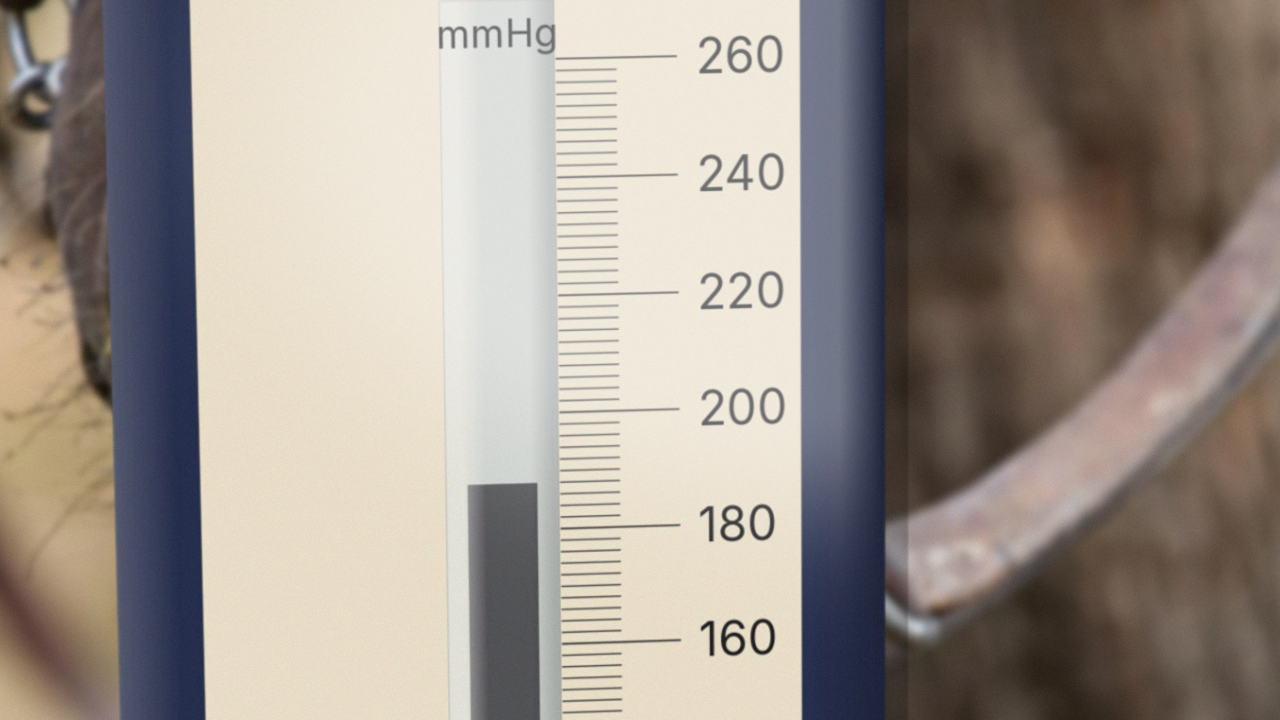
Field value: 188 mmHg
